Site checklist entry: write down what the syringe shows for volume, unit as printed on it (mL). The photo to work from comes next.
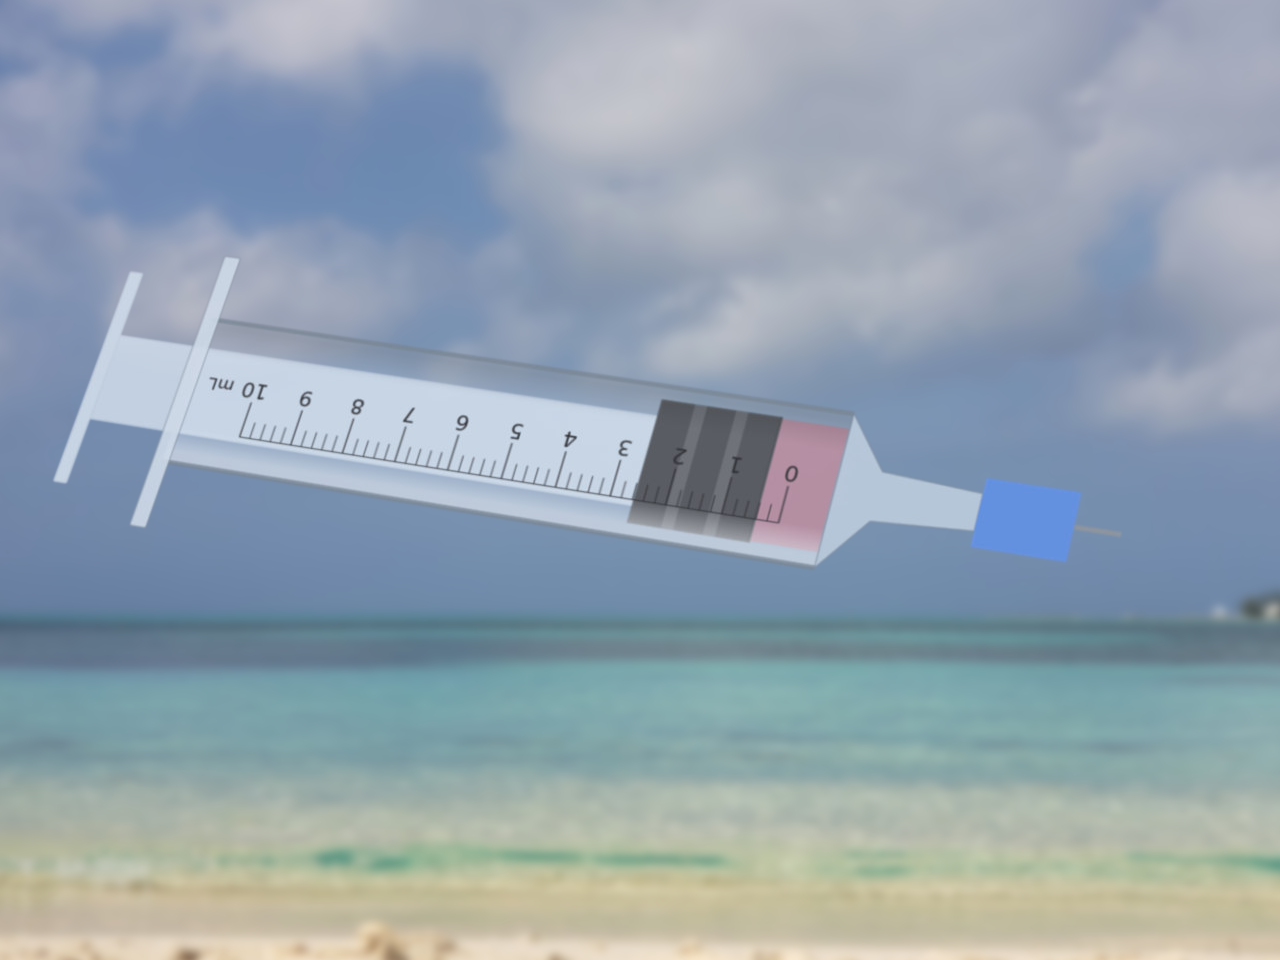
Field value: 0.4 mL
